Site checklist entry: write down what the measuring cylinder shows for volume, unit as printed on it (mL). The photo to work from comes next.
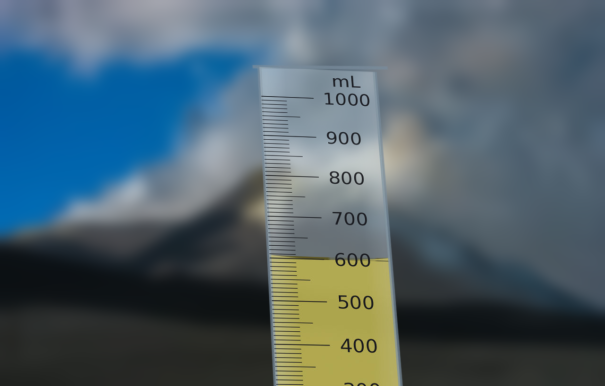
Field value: 600 mL
